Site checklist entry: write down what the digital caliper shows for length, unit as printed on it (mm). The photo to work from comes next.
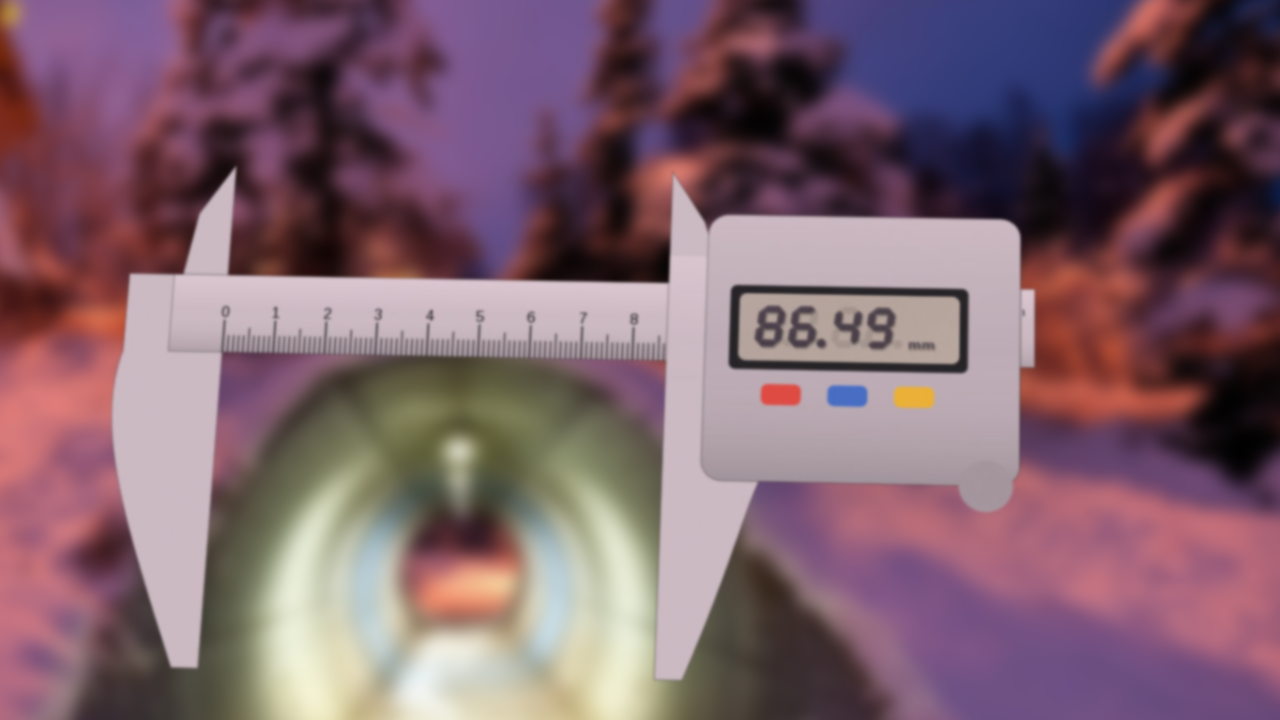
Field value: 86.49 mm
